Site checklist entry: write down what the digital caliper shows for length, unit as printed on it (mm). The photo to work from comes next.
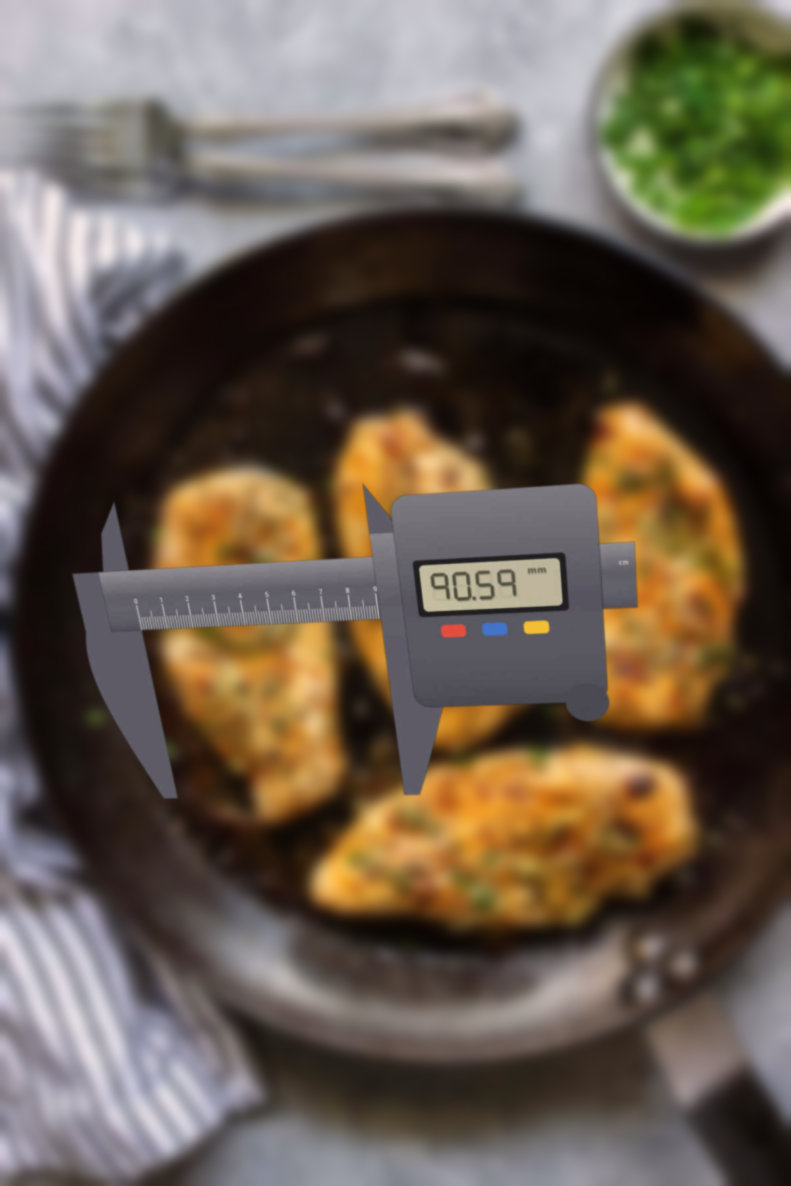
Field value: 90.59 mm
